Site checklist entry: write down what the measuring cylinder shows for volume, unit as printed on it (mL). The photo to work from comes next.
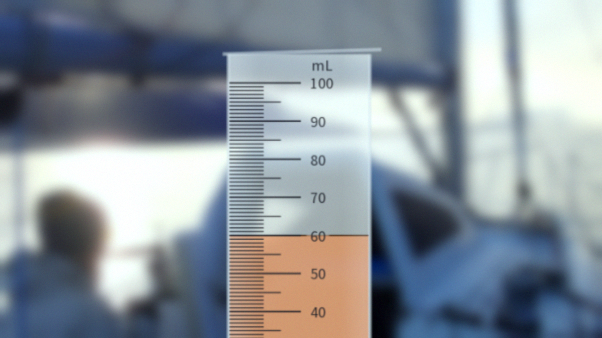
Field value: 60 mL
